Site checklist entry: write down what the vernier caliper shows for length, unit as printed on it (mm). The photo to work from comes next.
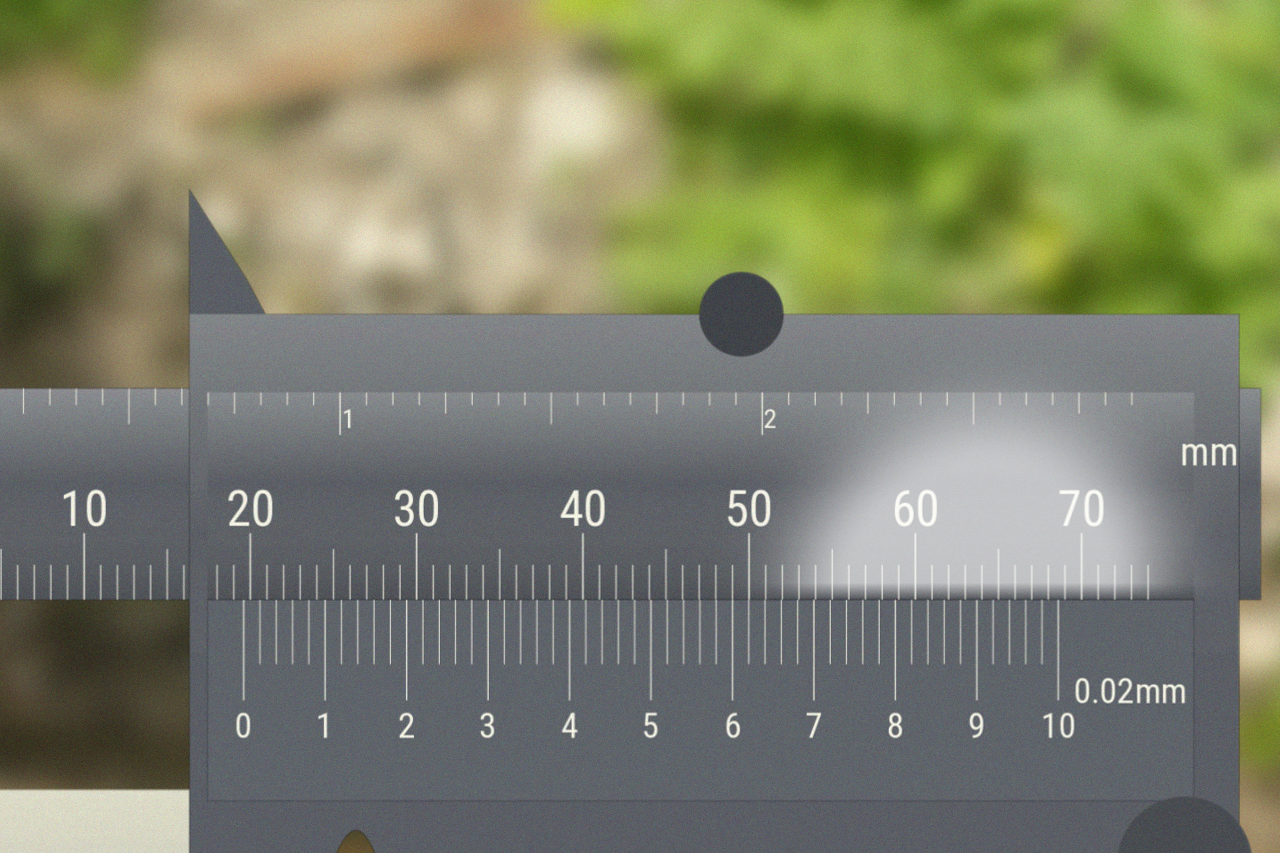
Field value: 19.6 mm
